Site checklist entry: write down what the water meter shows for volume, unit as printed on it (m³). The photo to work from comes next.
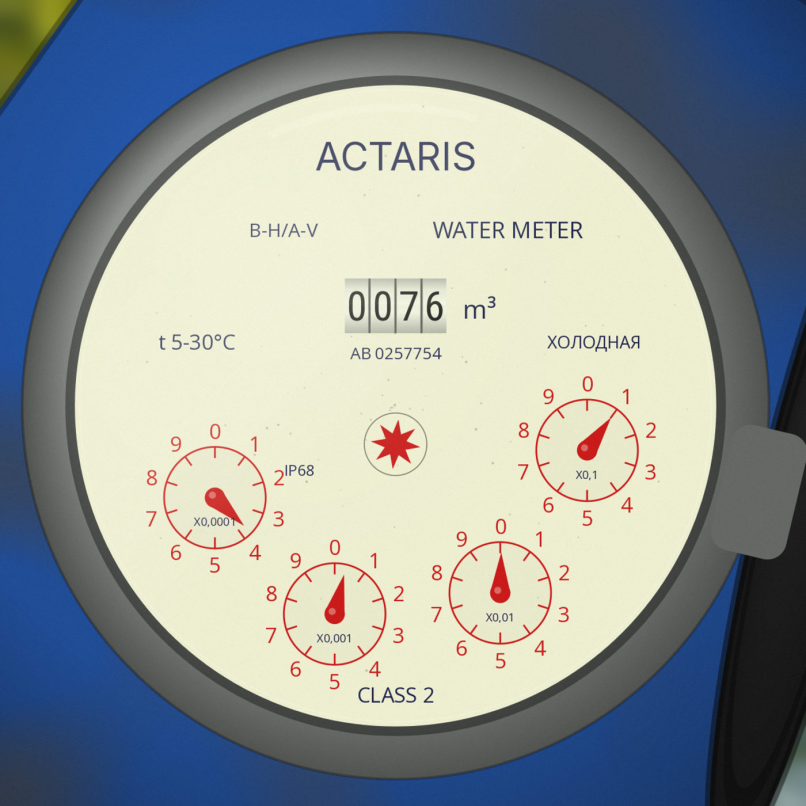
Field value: 76.1003 m³
